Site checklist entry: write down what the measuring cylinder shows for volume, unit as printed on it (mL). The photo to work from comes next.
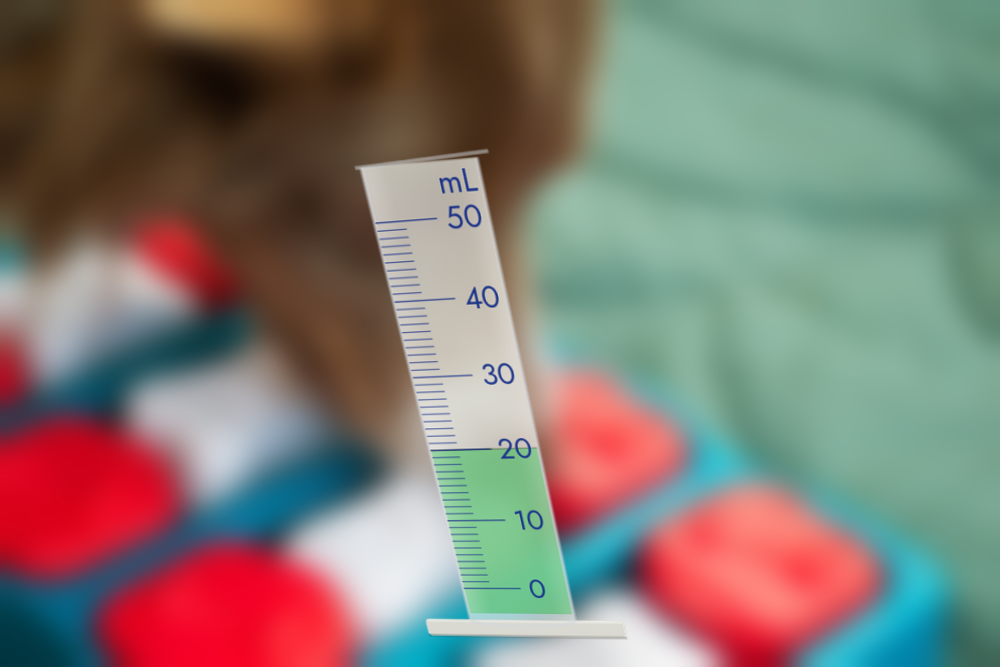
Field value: 20 mL
